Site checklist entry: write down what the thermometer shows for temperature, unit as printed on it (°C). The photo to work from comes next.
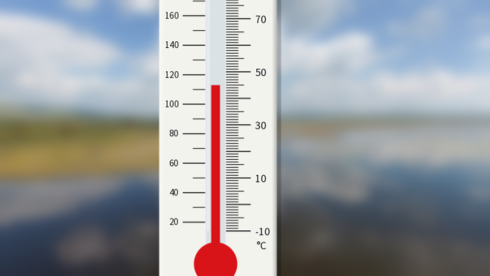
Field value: 45 °C
